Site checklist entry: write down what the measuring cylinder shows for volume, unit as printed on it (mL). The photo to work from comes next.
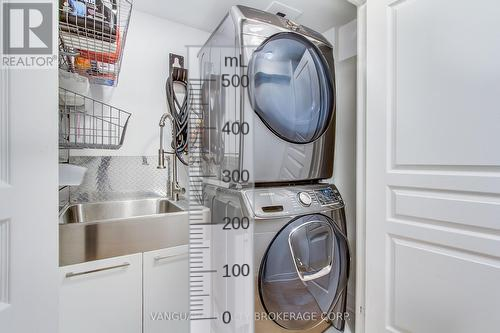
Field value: 200 mL
